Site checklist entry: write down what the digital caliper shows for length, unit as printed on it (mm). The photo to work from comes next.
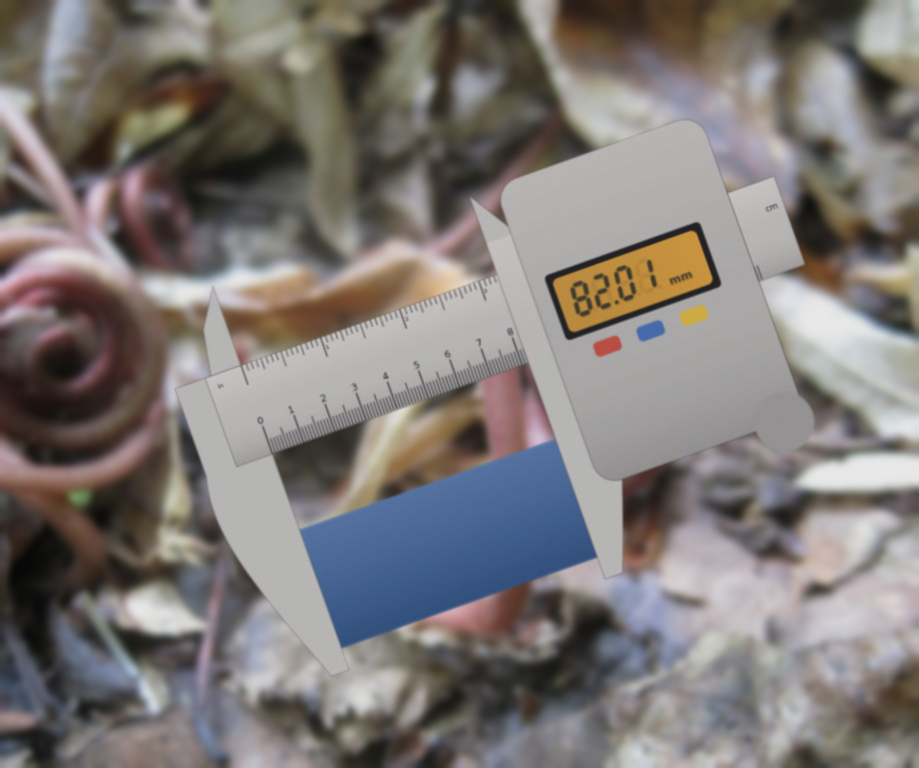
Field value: 82.01 mm
